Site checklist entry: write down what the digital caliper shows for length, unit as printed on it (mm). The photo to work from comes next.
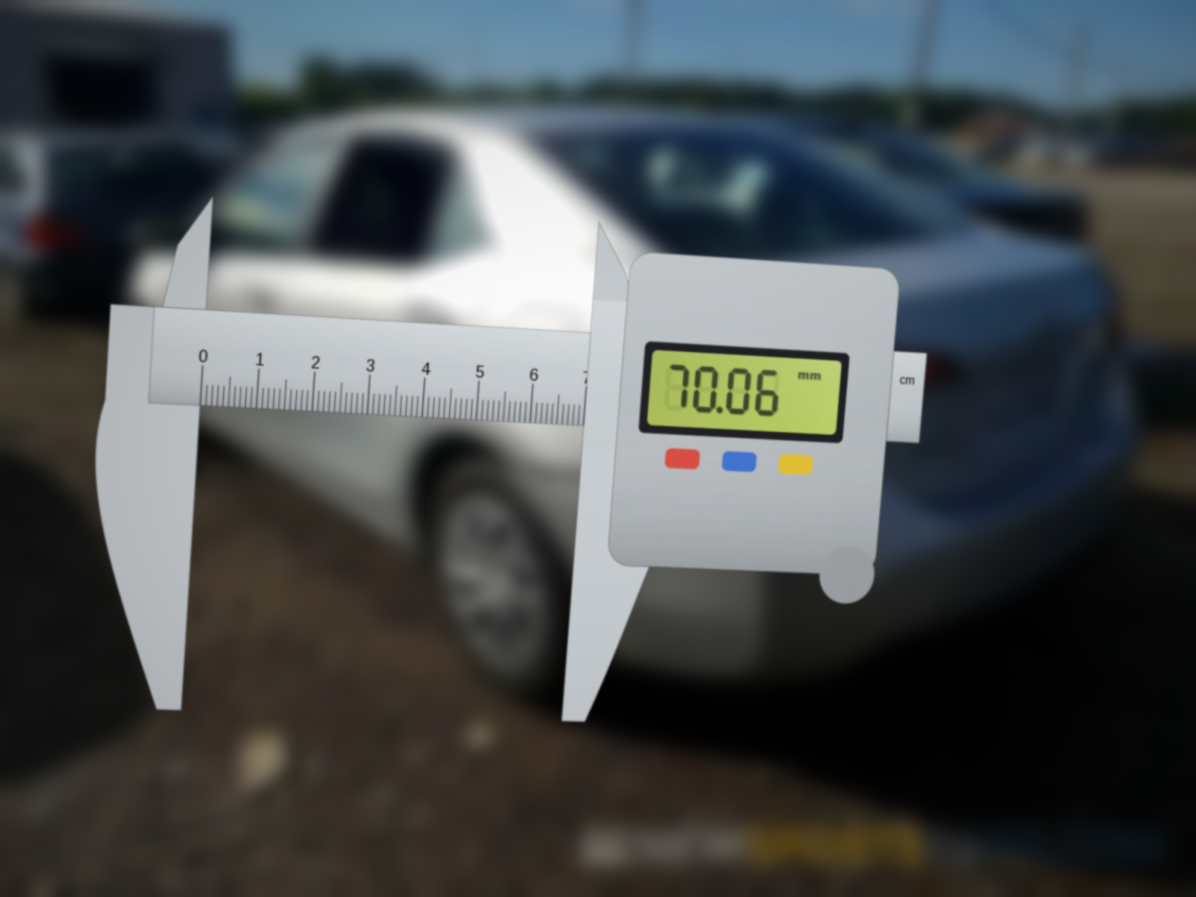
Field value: 70.06 mm
